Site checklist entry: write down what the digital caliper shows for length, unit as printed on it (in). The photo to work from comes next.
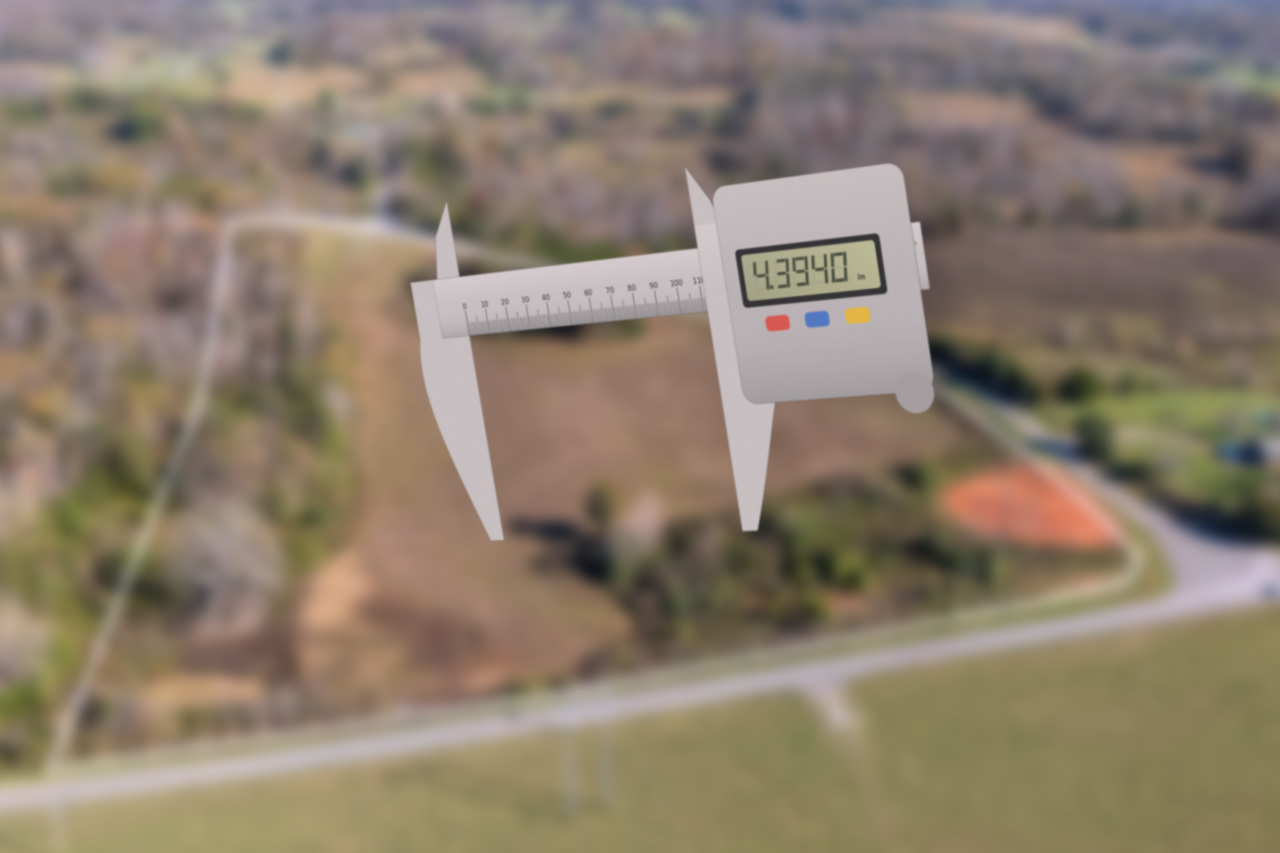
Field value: 4.3940 in
